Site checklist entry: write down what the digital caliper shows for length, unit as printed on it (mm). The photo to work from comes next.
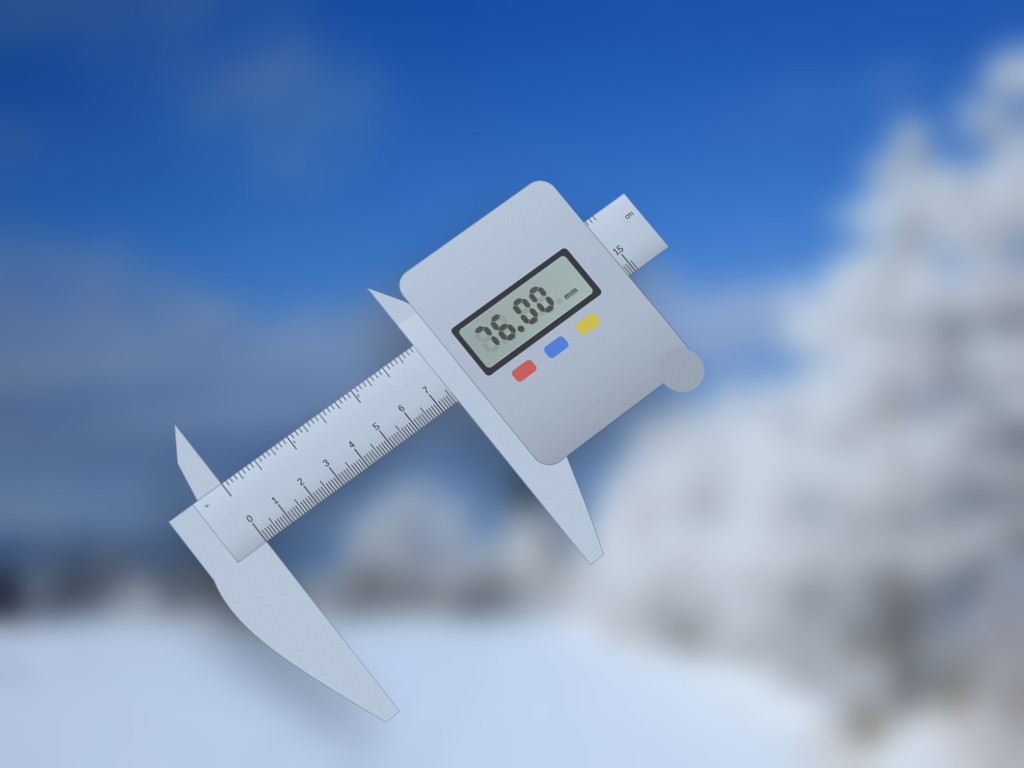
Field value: 76.00 mm
